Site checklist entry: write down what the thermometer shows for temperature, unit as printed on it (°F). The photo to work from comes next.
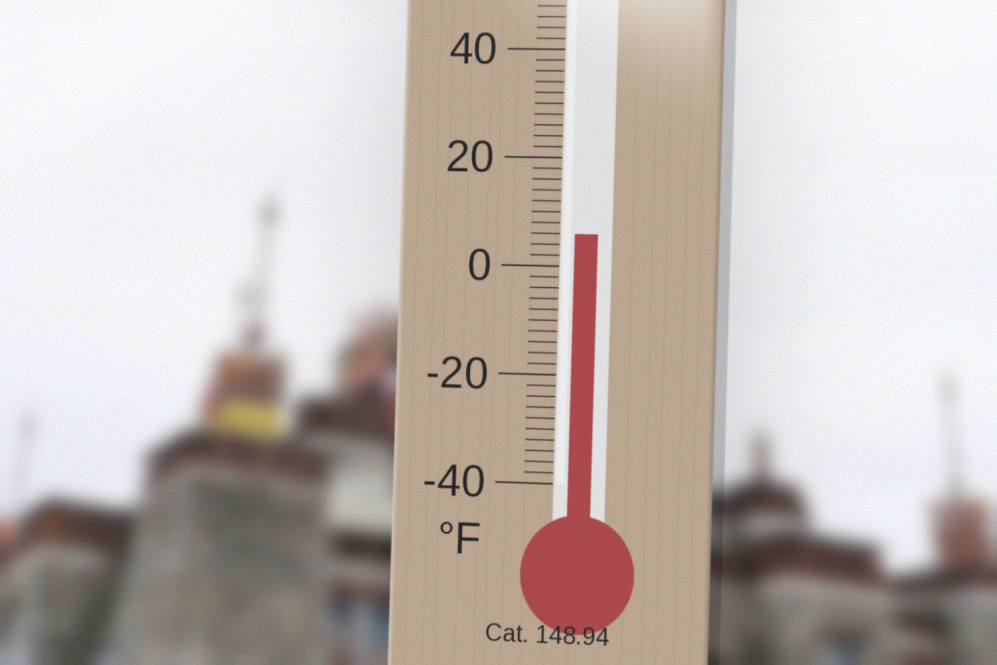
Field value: 6 °F
